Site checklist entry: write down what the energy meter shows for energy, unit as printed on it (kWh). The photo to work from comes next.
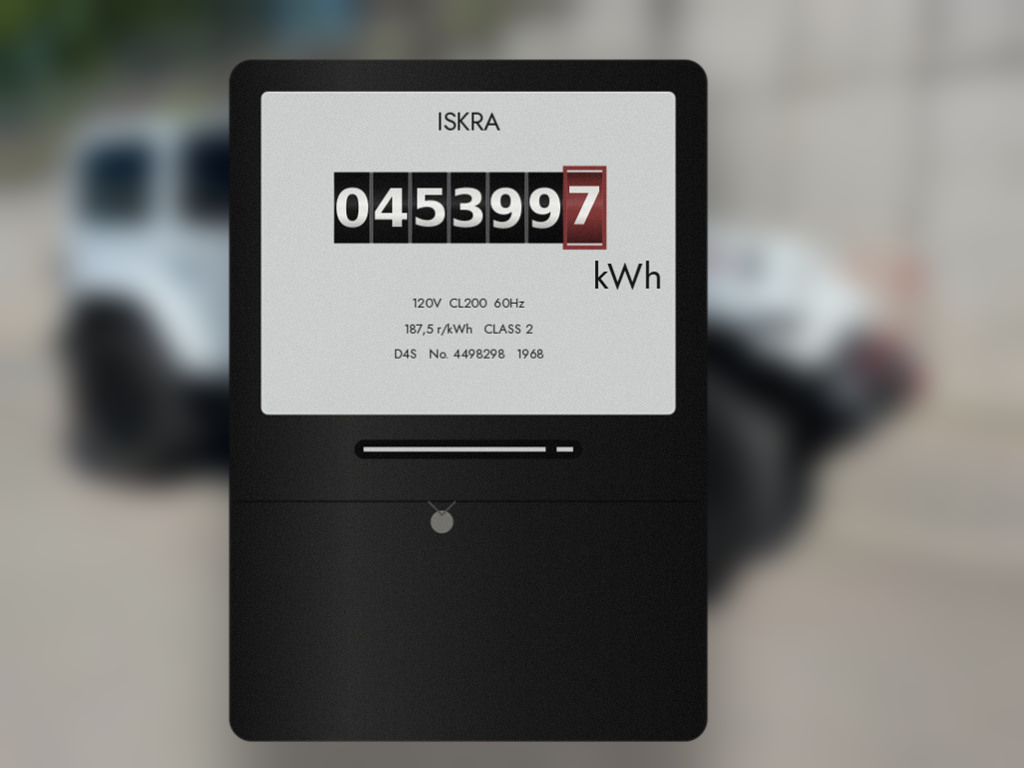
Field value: 45399.7 kWh
